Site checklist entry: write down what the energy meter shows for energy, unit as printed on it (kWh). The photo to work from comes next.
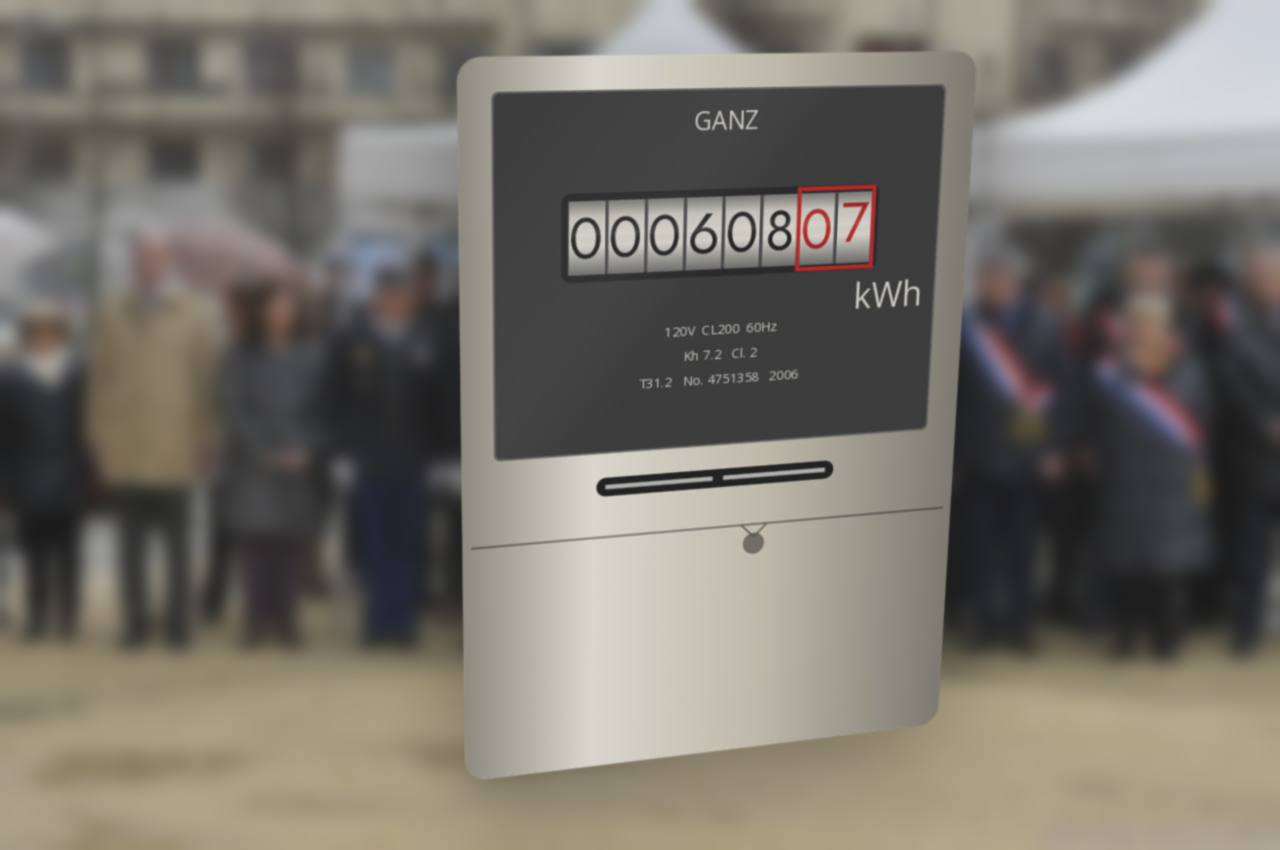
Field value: 608.07 kWh
